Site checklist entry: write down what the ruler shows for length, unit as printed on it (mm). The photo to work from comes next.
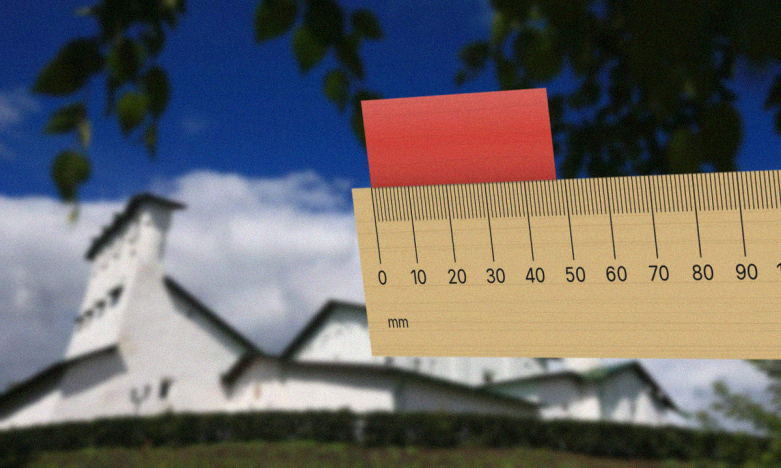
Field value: 48 mm
